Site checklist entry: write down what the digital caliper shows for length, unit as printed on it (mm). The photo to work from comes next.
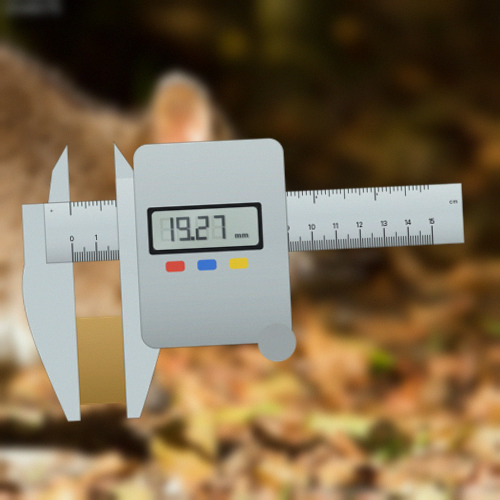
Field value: 19.27 mm
